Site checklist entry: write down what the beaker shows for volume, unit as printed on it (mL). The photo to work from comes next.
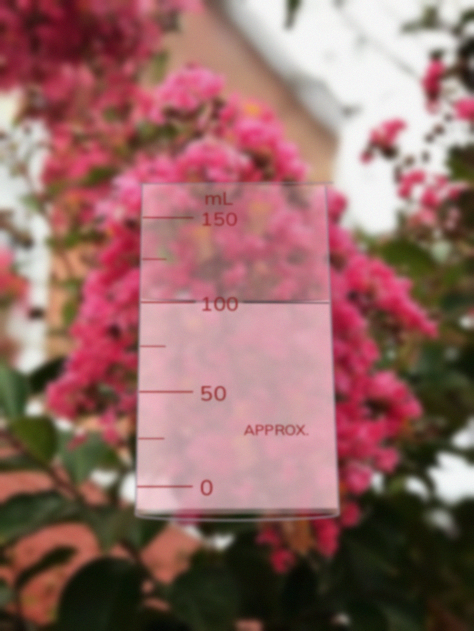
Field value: 100 mL
